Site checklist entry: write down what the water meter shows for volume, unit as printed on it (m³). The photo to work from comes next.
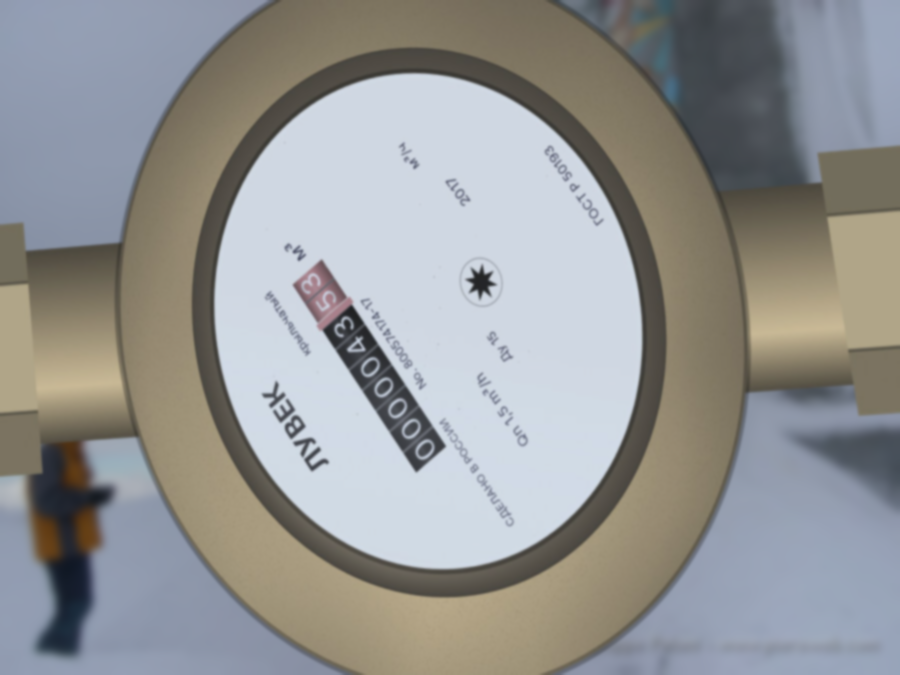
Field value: 43.53 m³
